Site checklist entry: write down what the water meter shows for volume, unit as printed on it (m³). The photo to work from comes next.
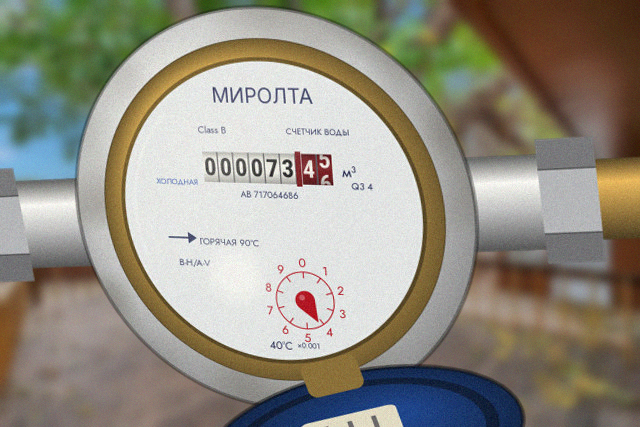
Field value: 73.454 m³
